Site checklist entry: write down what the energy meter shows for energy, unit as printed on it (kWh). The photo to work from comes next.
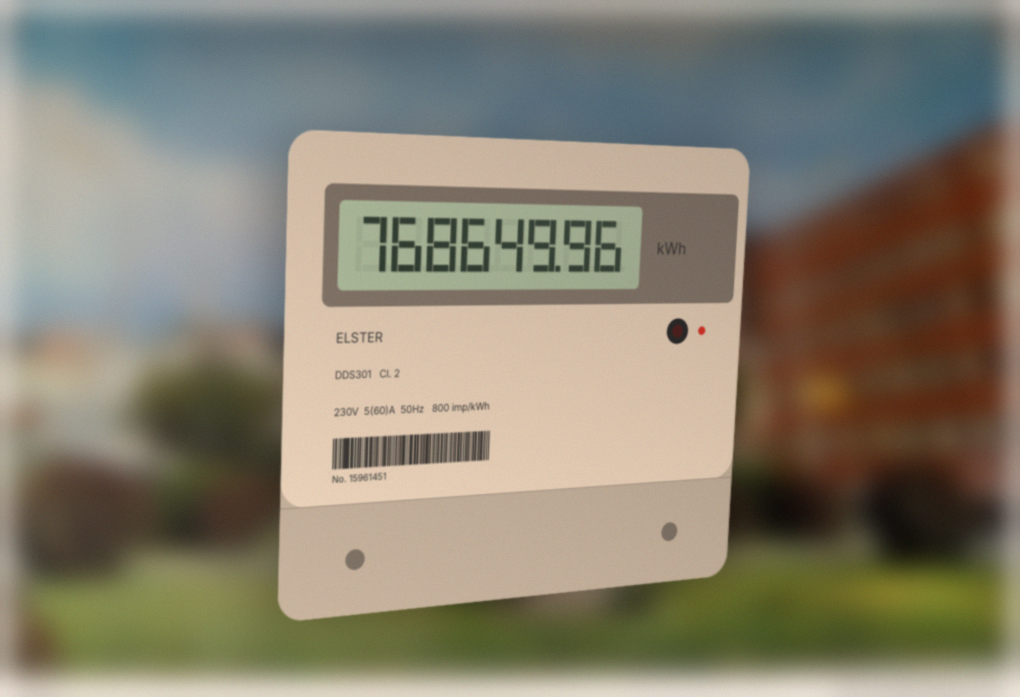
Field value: 768649.96 kWh
